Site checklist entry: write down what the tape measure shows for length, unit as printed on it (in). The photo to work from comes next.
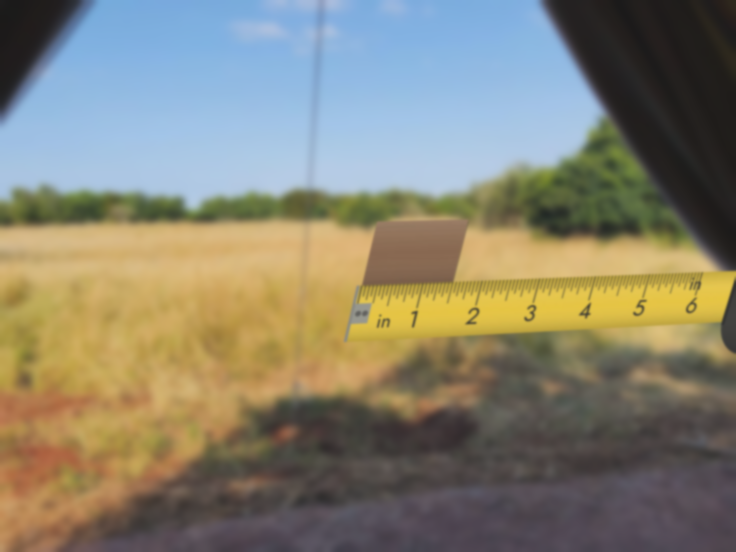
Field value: 1.5 in
